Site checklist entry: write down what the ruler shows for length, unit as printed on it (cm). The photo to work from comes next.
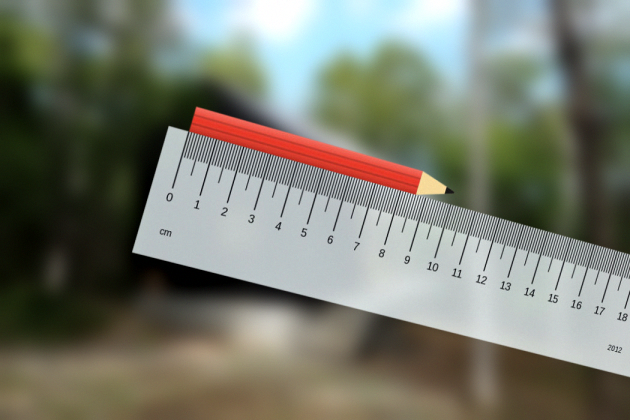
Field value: 10 cm
